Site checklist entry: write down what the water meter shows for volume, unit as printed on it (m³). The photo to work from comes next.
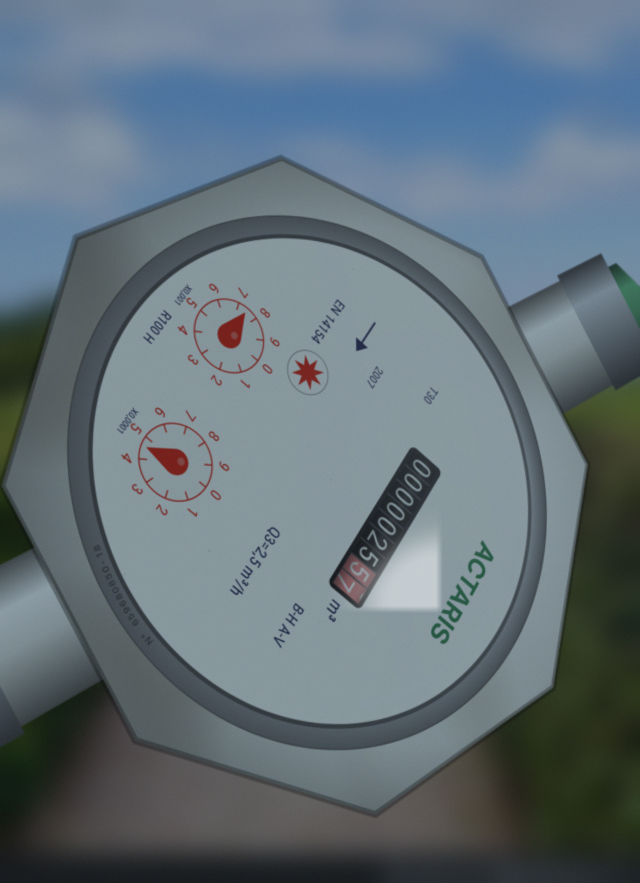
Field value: 25.5674 m³
